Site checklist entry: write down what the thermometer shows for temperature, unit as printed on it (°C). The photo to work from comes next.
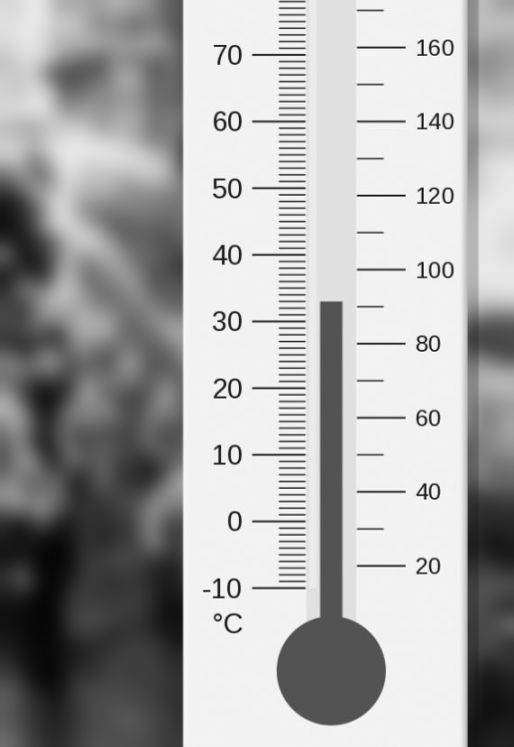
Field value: 33 °C
